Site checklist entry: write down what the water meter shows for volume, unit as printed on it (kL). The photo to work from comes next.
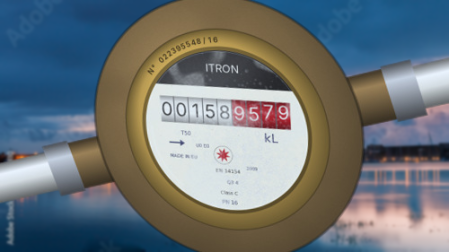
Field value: 158.9579 kL
